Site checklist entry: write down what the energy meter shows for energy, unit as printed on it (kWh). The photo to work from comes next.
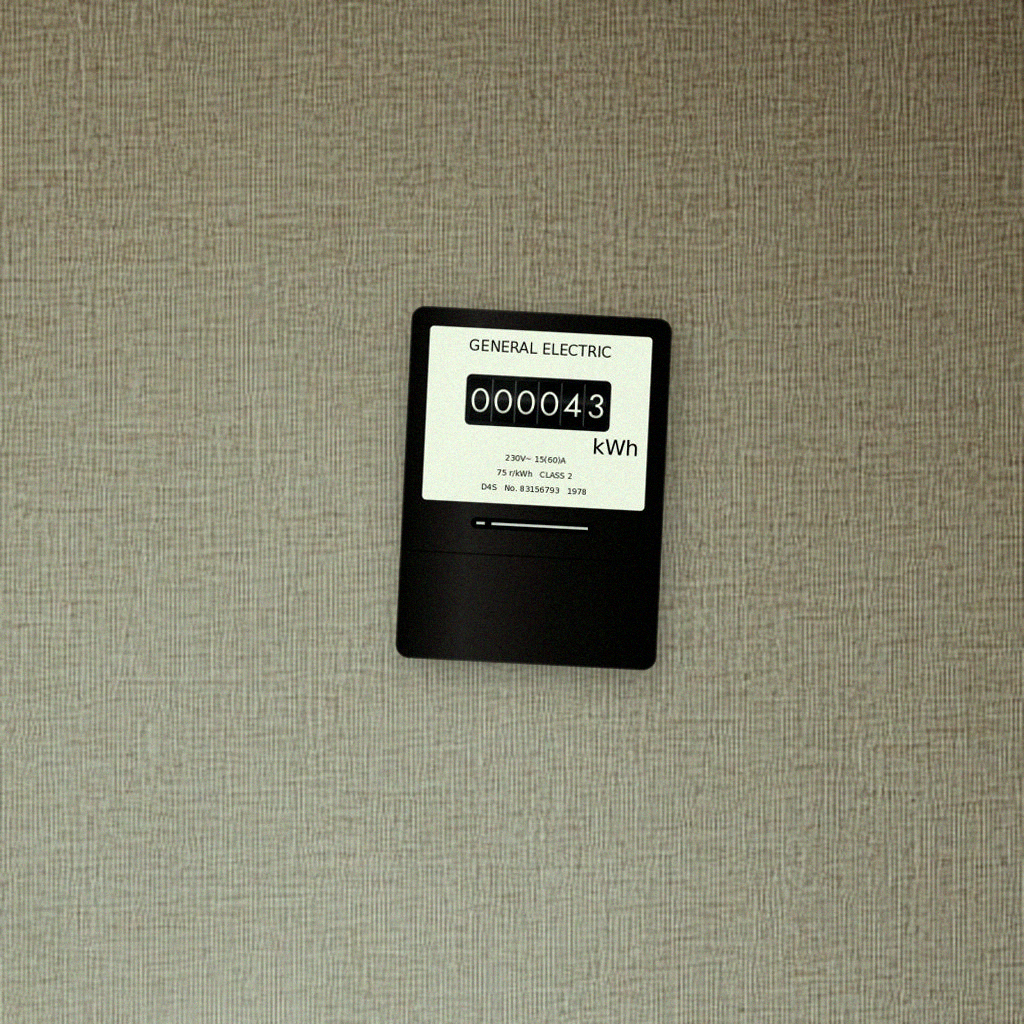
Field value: 43 kWh
